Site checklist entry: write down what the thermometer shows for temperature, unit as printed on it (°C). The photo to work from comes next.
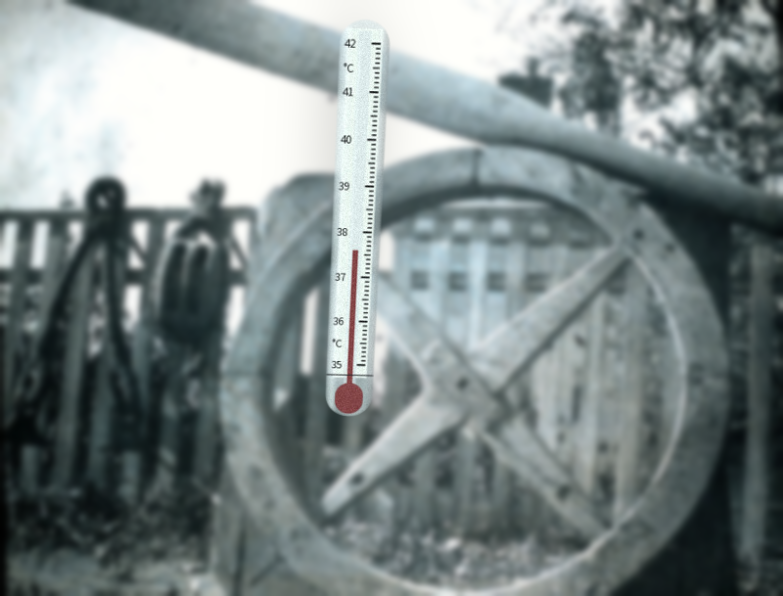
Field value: 37.6 °C
